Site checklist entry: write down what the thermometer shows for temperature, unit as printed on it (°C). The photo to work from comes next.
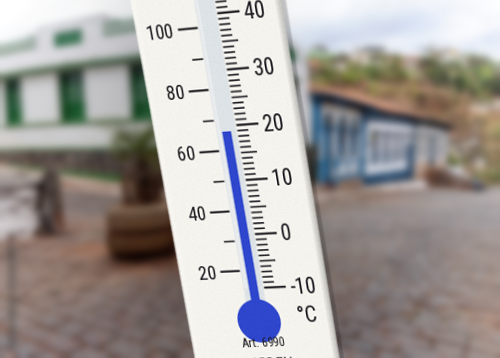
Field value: 19 °C
